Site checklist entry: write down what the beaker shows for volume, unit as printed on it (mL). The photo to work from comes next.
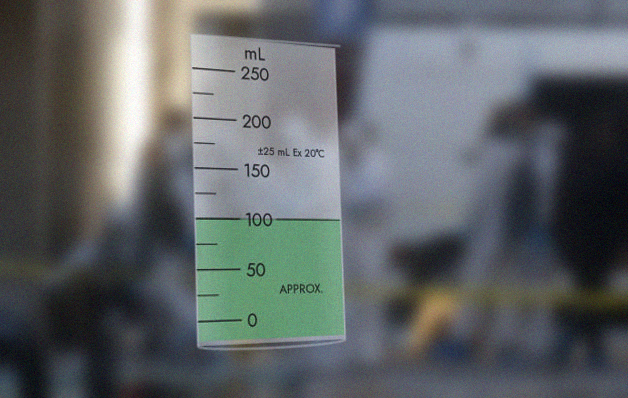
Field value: 100 mL
